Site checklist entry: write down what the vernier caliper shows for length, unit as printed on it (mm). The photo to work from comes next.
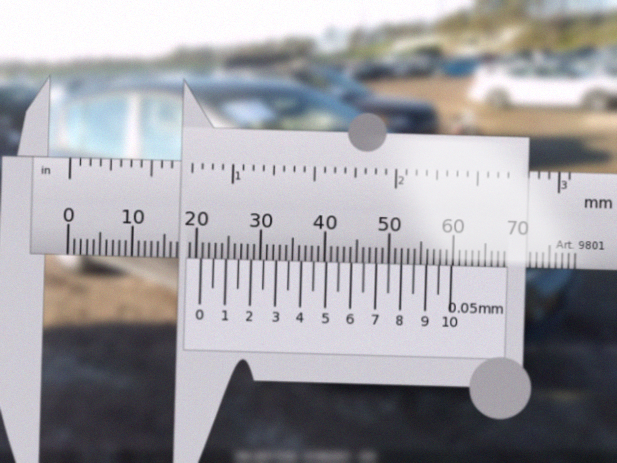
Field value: 20.8 mm
